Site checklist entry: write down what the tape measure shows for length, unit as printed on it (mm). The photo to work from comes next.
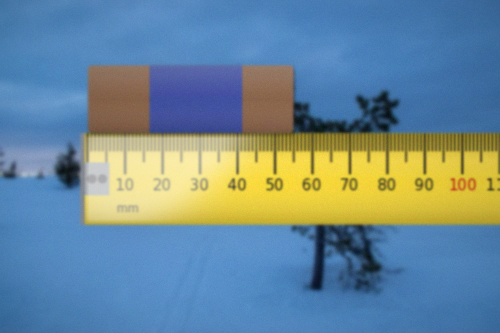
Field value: 55 mm
